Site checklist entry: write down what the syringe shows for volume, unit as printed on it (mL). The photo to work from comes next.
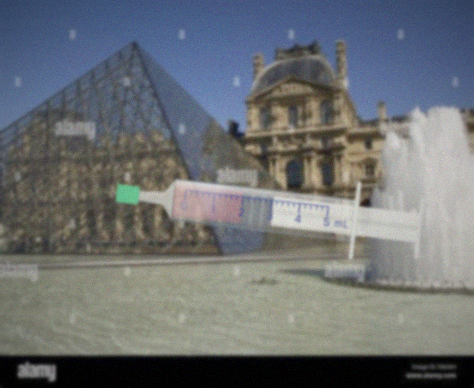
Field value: 2 mL
